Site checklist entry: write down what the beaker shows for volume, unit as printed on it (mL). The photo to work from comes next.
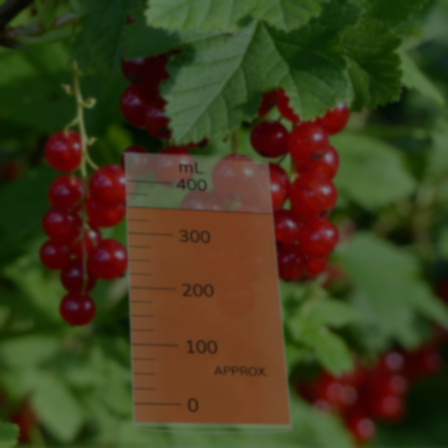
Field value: 350 mL
